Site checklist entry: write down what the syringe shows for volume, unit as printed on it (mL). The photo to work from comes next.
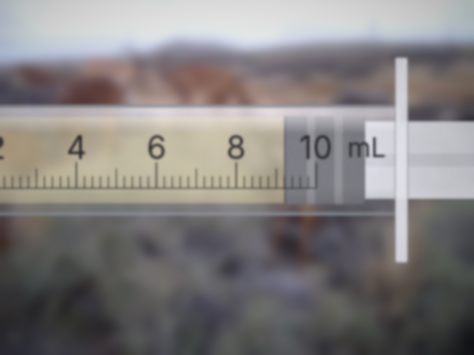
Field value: 9.2 mL
